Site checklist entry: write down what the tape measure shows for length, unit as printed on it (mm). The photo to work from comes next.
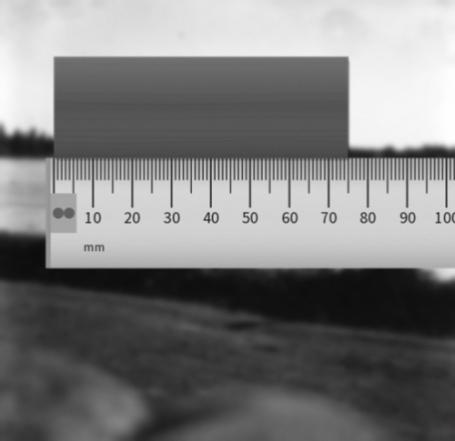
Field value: 75 mm
